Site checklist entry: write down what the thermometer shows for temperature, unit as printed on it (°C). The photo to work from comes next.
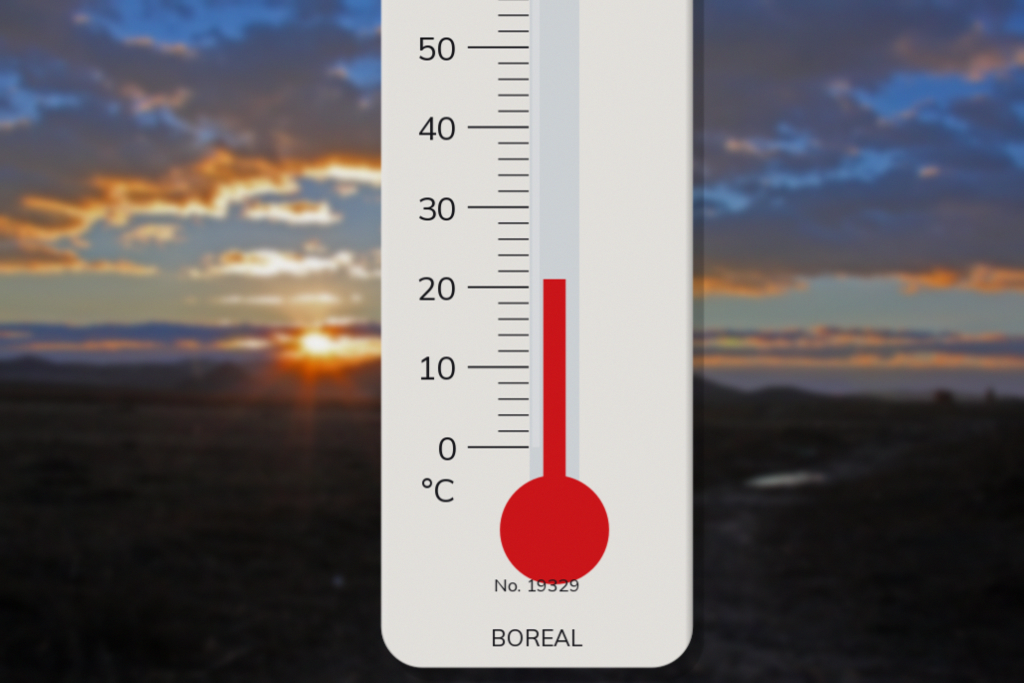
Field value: 21 °C
